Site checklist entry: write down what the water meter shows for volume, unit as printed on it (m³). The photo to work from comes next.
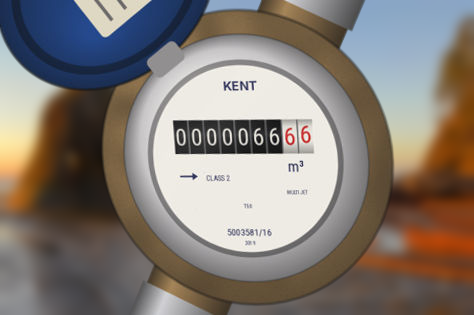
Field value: 66.66 m³
